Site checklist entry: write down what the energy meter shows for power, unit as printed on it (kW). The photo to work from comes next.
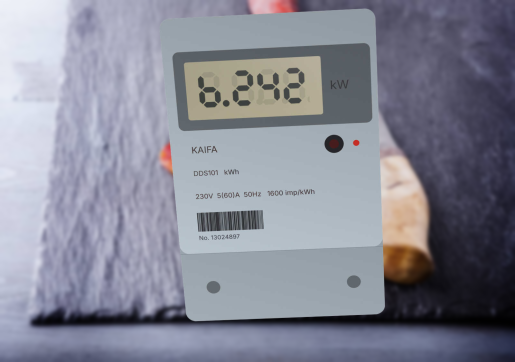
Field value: 6.242 kW
